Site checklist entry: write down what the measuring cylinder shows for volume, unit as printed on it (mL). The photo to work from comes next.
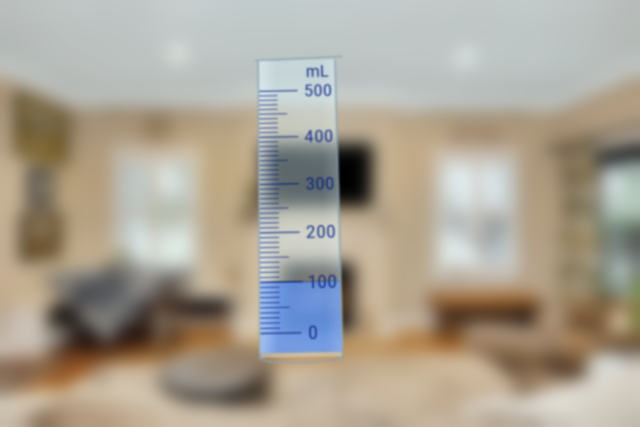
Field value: 100 mL
